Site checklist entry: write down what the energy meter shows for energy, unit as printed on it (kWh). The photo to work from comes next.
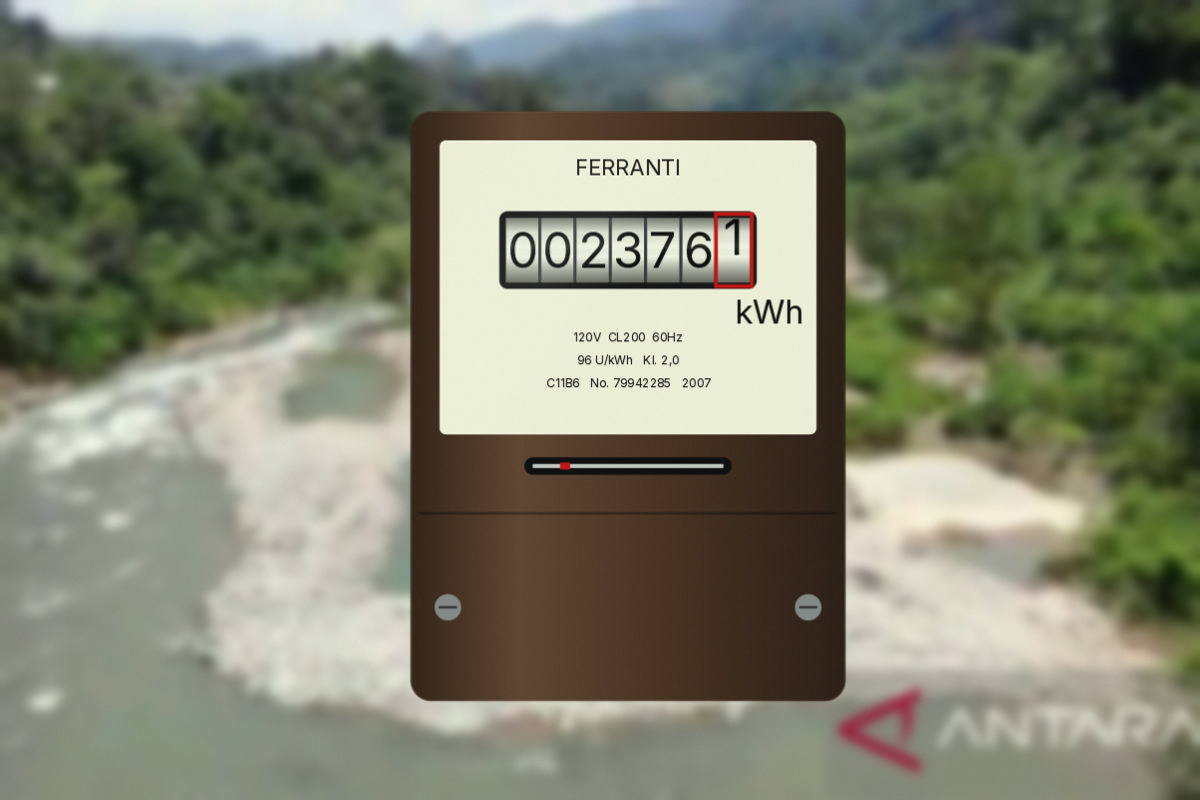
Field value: 2376.1 kWh
